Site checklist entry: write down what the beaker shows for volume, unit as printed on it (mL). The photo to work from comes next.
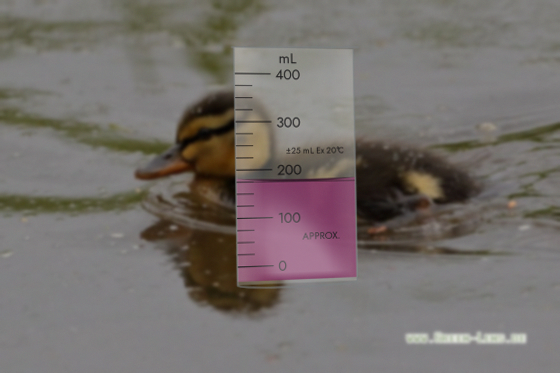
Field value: 175 mL
